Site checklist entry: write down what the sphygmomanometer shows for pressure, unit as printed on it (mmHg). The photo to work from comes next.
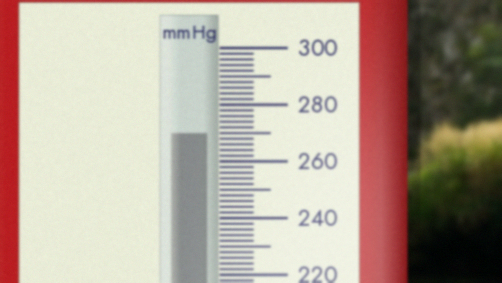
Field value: 270 mmHg
